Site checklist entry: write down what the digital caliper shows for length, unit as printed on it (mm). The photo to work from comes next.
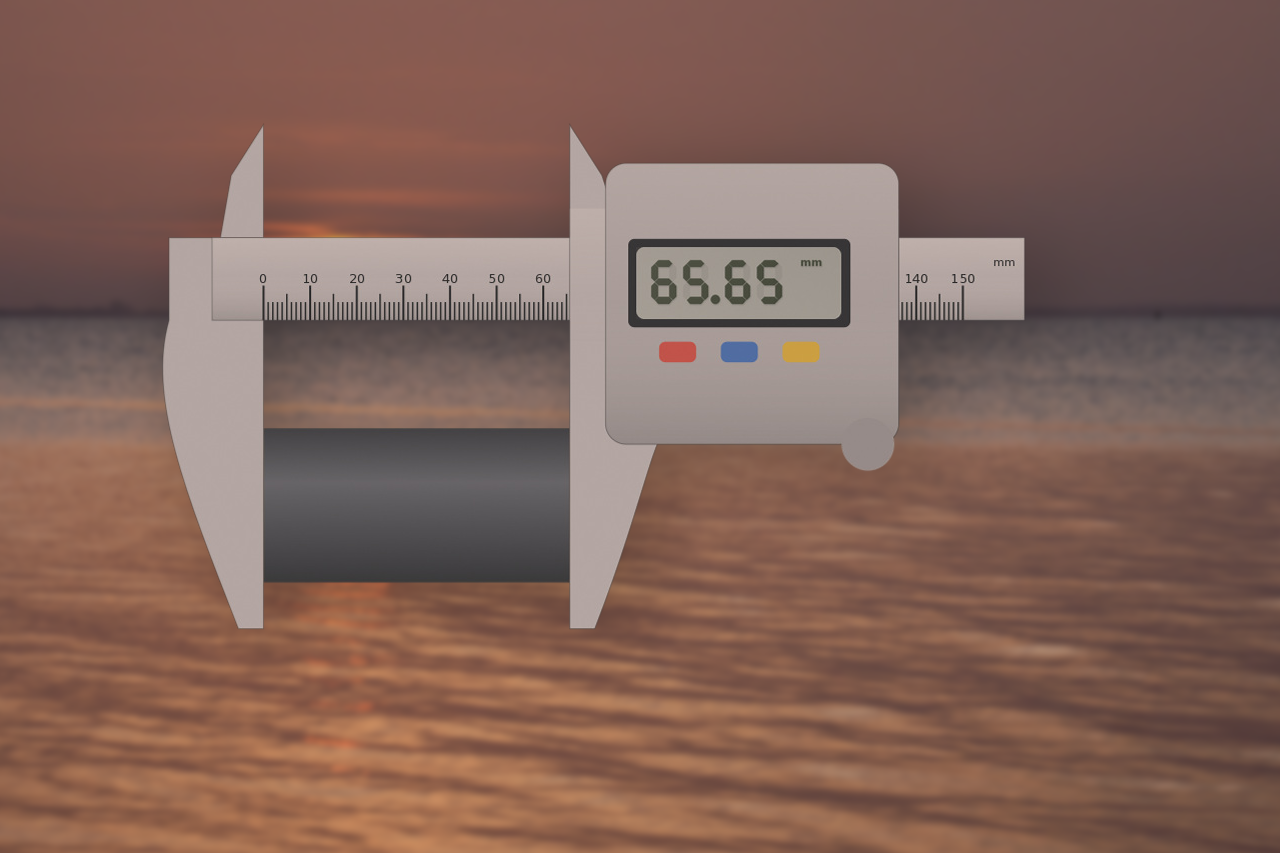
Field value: 65.65 mm
